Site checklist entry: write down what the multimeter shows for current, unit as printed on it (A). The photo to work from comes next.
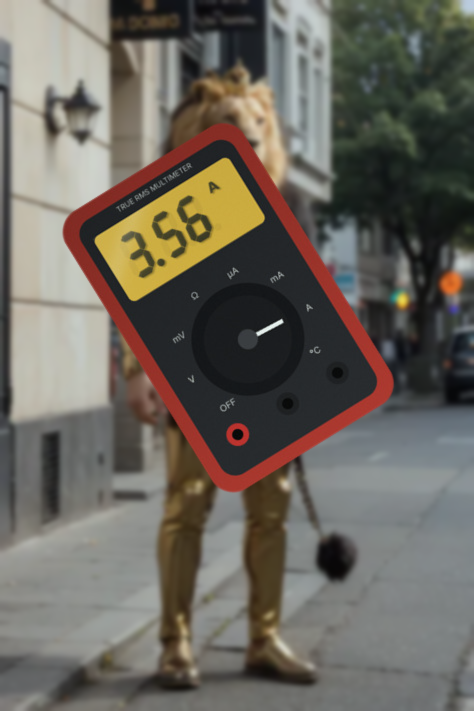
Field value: 3.56 A
